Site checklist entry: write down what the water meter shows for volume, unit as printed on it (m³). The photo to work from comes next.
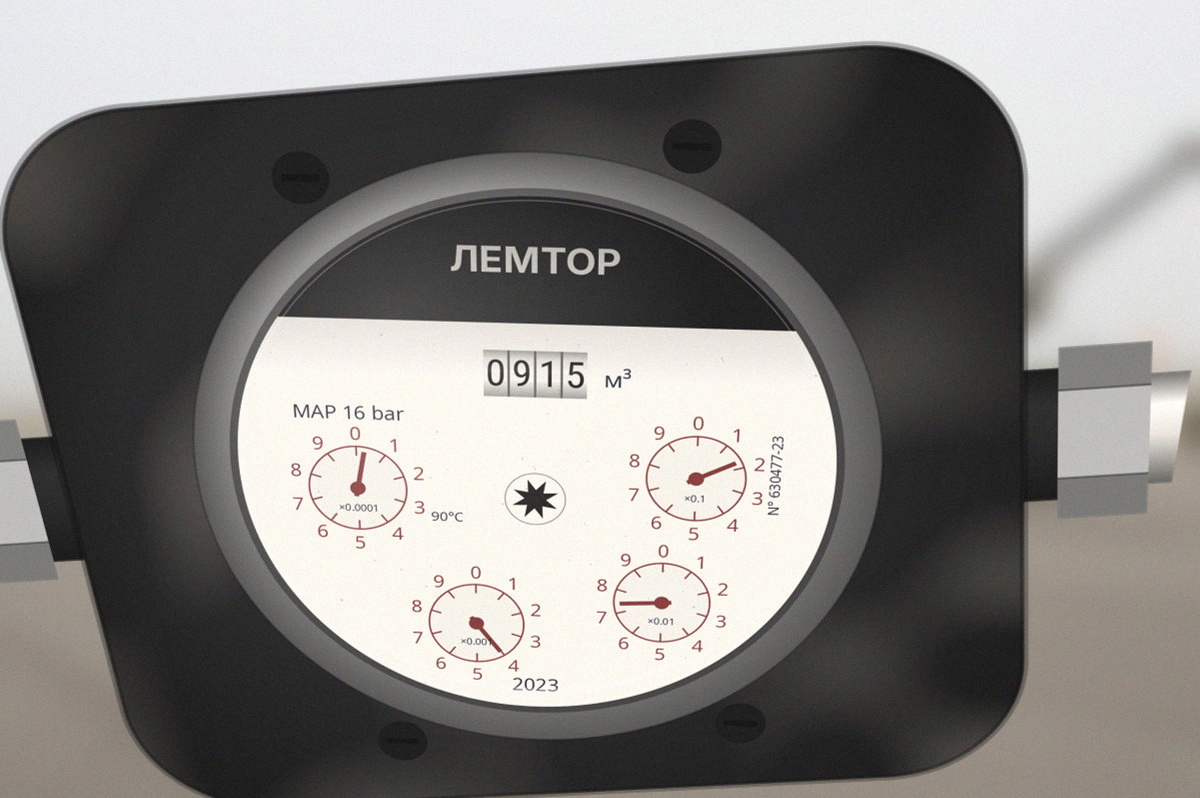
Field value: 915.1740 m³
